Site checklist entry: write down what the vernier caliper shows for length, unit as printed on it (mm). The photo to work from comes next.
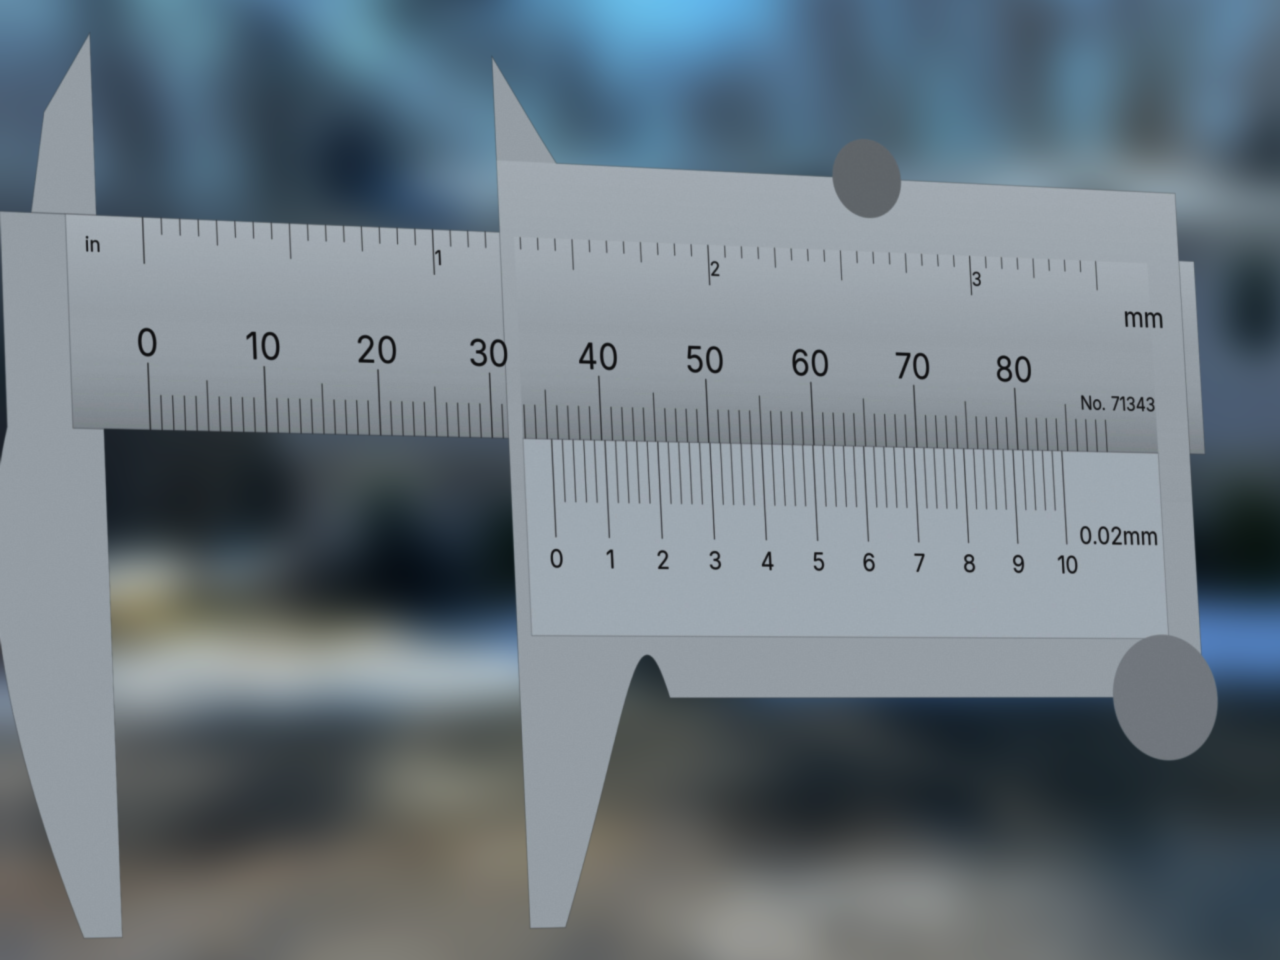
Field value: 35.4 mm
